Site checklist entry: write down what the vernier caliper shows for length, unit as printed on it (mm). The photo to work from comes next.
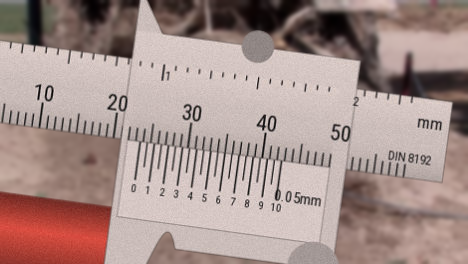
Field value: 23.6 mm
